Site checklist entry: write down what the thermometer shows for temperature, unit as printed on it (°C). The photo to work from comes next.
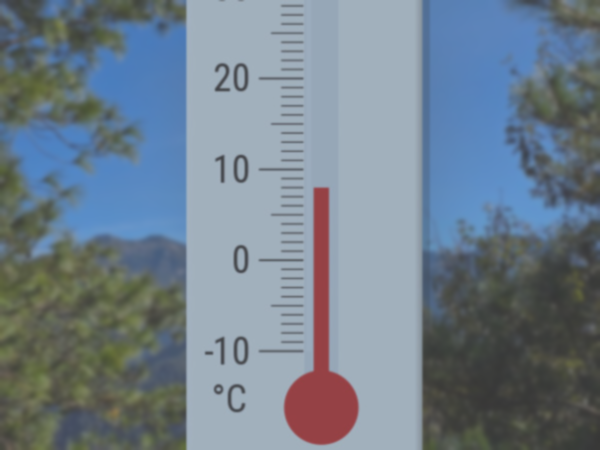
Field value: 8 °C
